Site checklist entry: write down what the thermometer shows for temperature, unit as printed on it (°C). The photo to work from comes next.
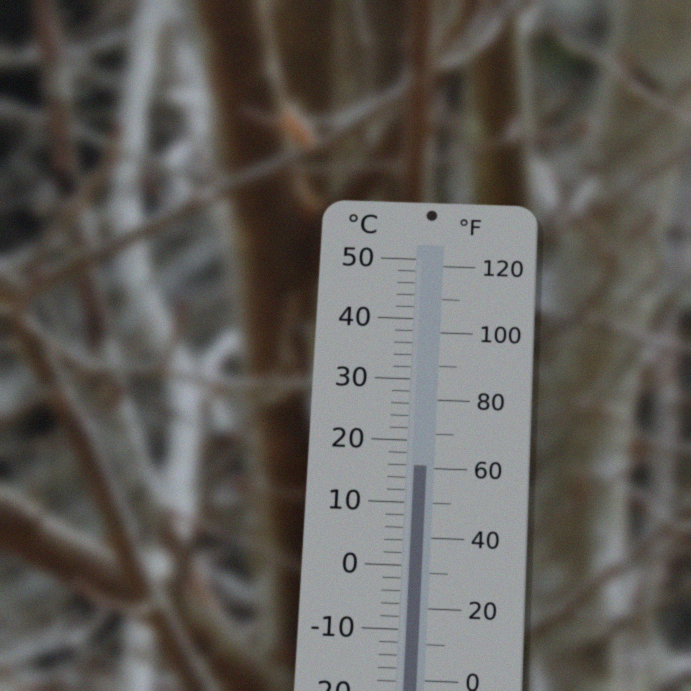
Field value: 16 °C
